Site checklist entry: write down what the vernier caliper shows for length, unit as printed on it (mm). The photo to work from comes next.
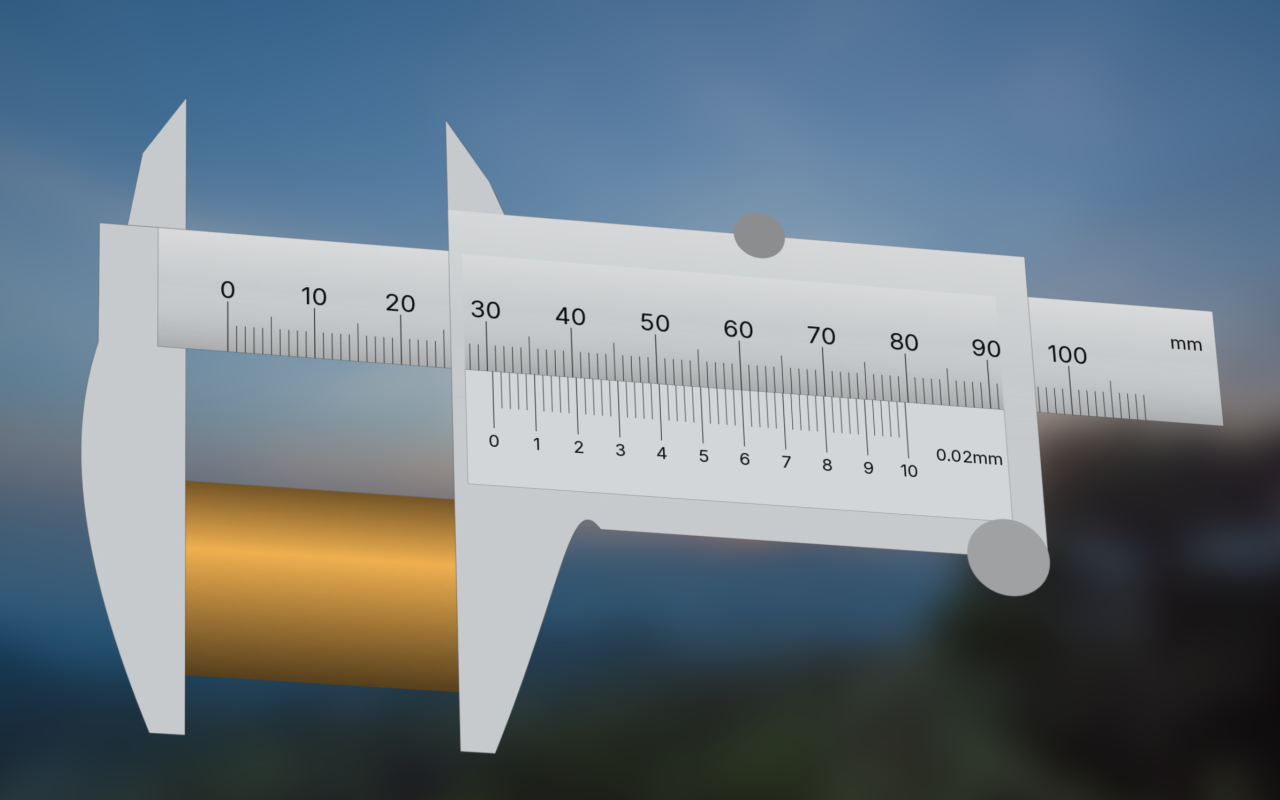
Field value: 30.6 mm
